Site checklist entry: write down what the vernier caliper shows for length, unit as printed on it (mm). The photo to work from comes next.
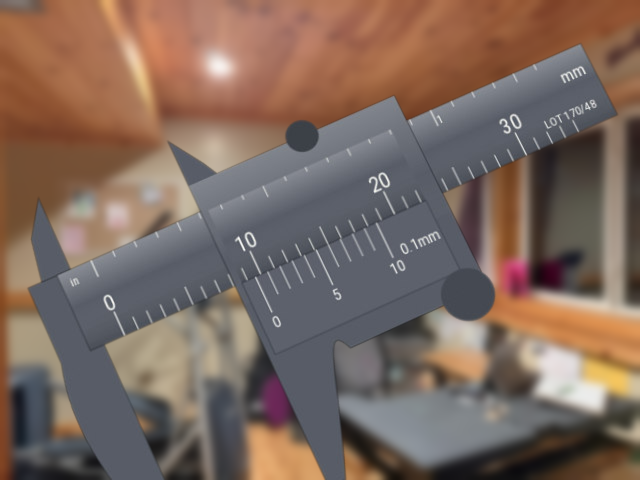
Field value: 9.6 mm
